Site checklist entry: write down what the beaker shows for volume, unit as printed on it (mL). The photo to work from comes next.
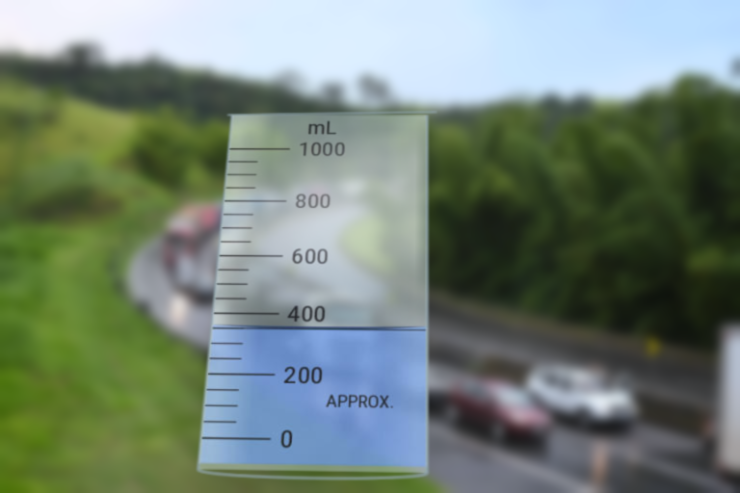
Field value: 350 mL
